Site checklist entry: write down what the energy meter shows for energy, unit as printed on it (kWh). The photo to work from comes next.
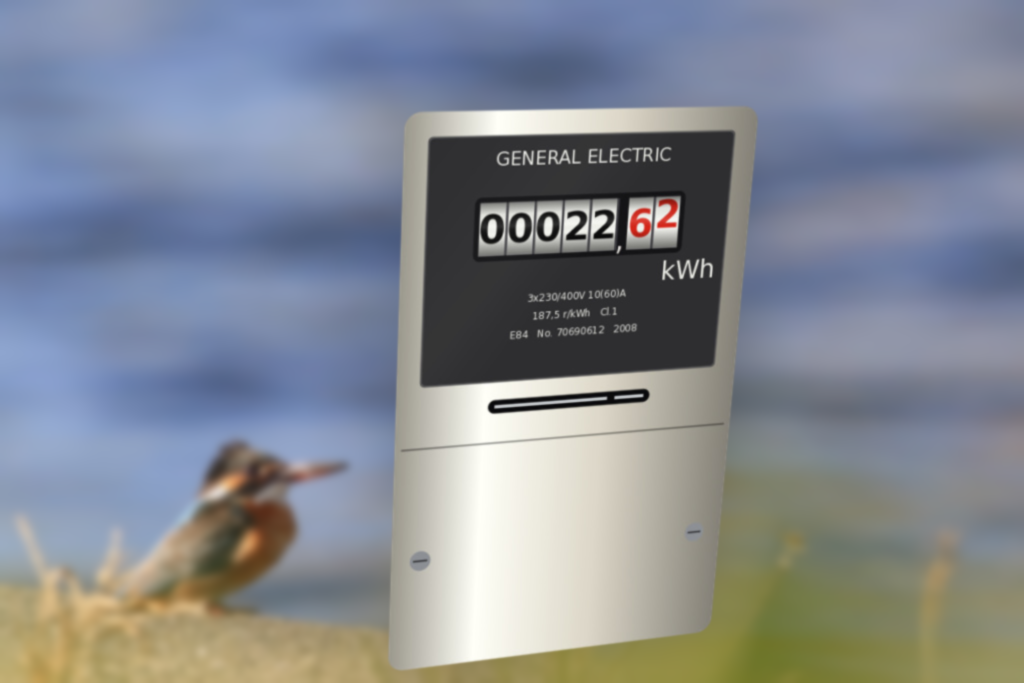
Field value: 22.62 kWh
